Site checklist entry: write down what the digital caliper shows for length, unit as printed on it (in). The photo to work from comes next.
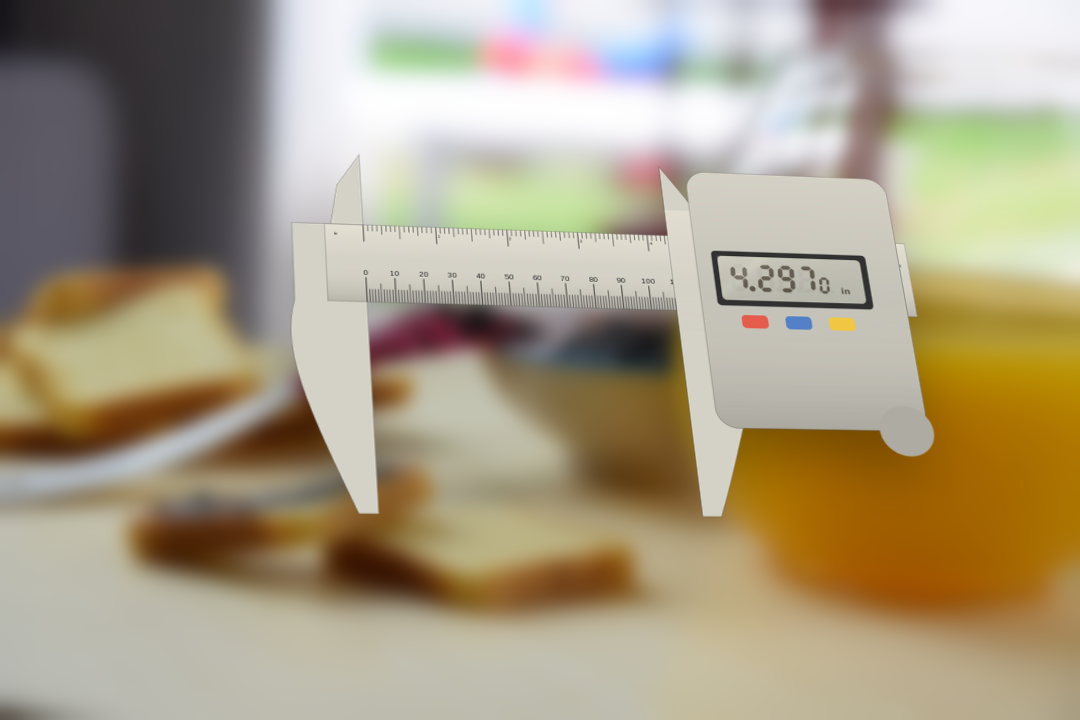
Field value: 4.2970 in
